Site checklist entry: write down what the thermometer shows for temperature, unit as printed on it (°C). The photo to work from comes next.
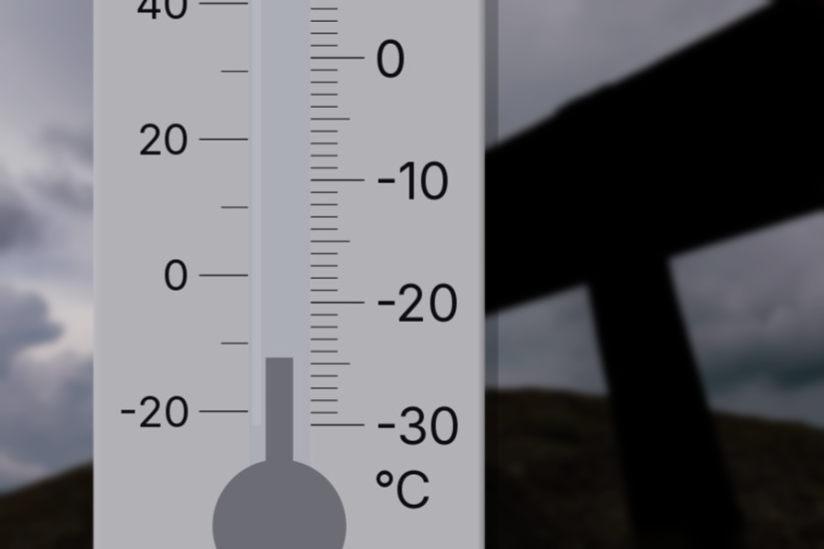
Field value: -24.5 °C
